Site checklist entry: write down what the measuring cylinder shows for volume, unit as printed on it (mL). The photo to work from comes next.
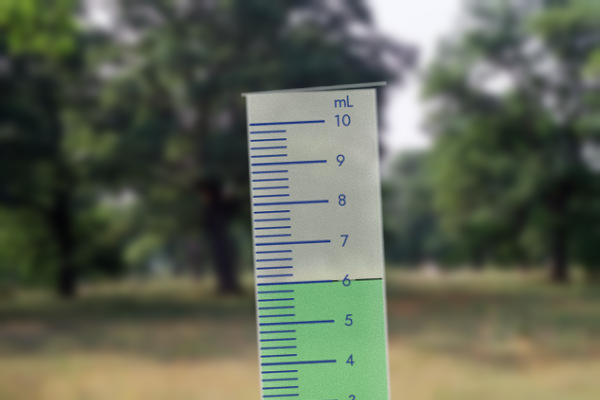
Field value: 6 mL
